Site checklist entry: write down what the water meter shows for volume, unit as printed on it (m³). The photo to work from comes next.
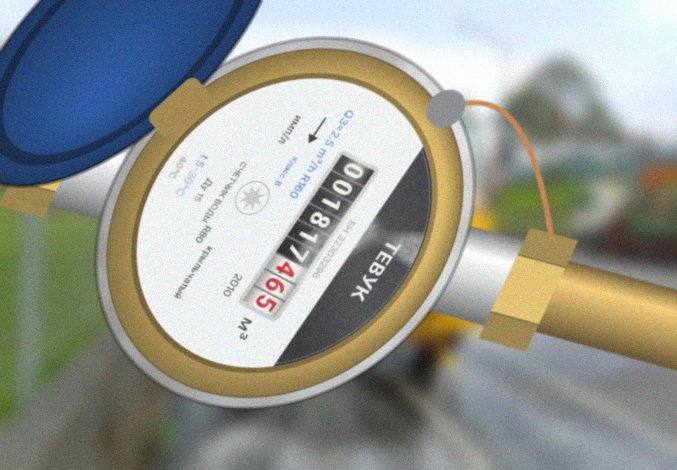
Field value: 1817.465 m³
